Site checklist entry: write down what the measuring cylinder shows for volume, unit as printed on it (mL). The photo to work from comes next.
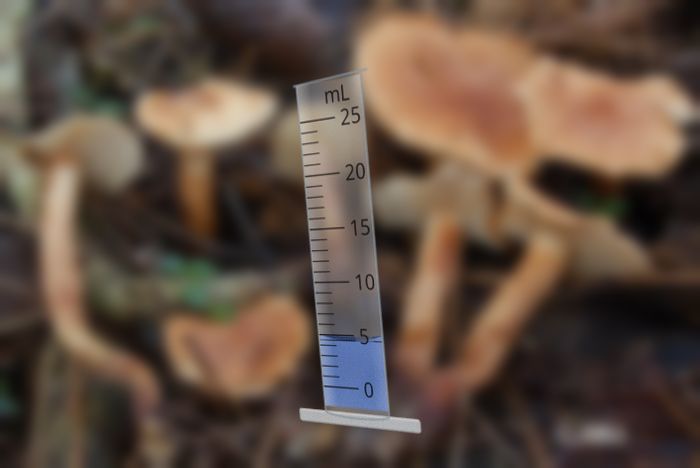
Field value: 4.5 mL
